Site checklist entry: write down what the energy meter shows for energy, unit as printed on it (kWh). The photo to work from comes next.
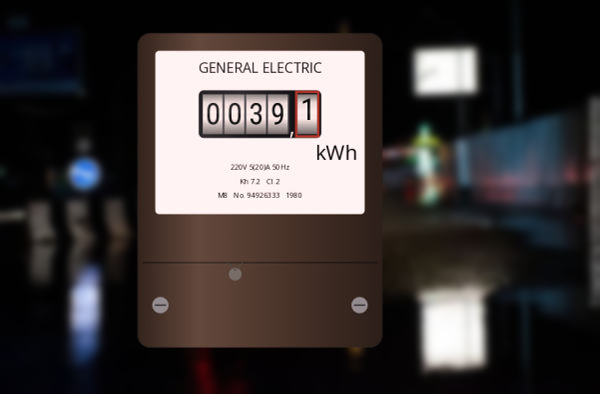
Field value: 39.1 kWh
